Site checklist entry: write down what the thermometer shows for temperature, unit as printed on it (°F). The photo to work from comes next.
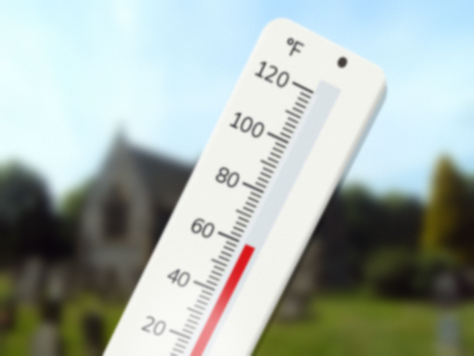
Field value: 60 °F
